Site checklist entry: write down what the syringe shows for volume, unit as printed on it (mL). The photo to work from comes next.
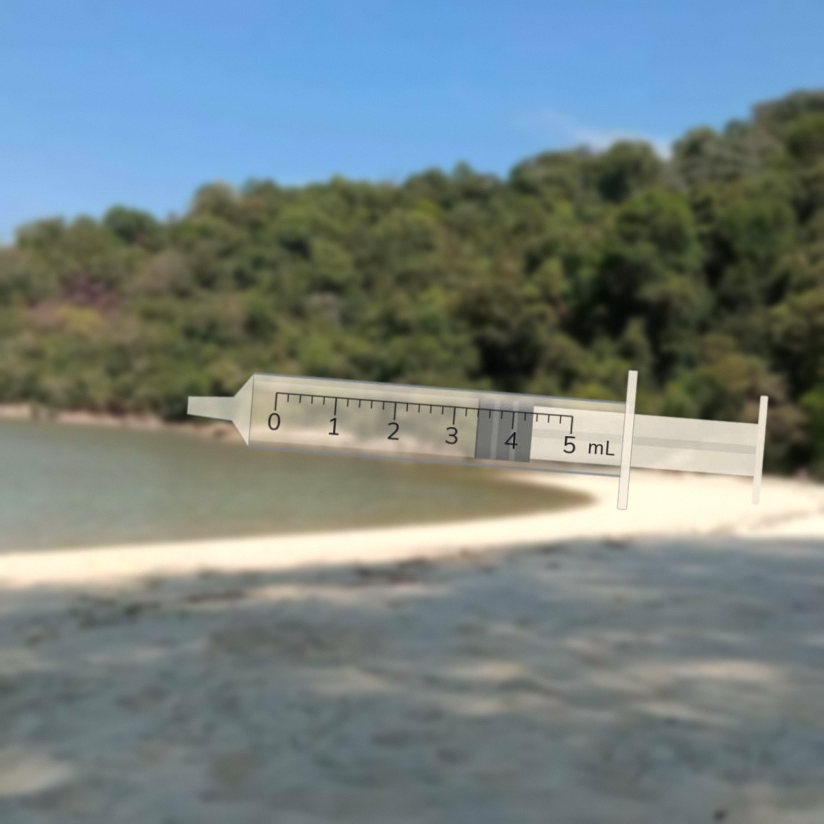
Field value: 3.4 mL
